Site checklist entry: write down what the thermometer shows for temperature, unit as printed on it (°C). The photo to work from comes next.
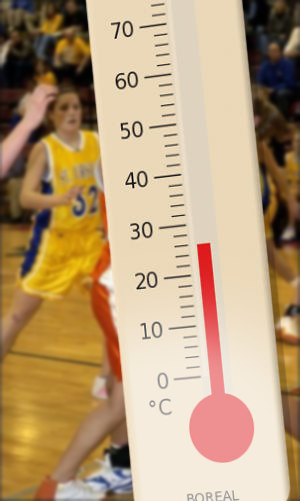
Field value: 26 °C
